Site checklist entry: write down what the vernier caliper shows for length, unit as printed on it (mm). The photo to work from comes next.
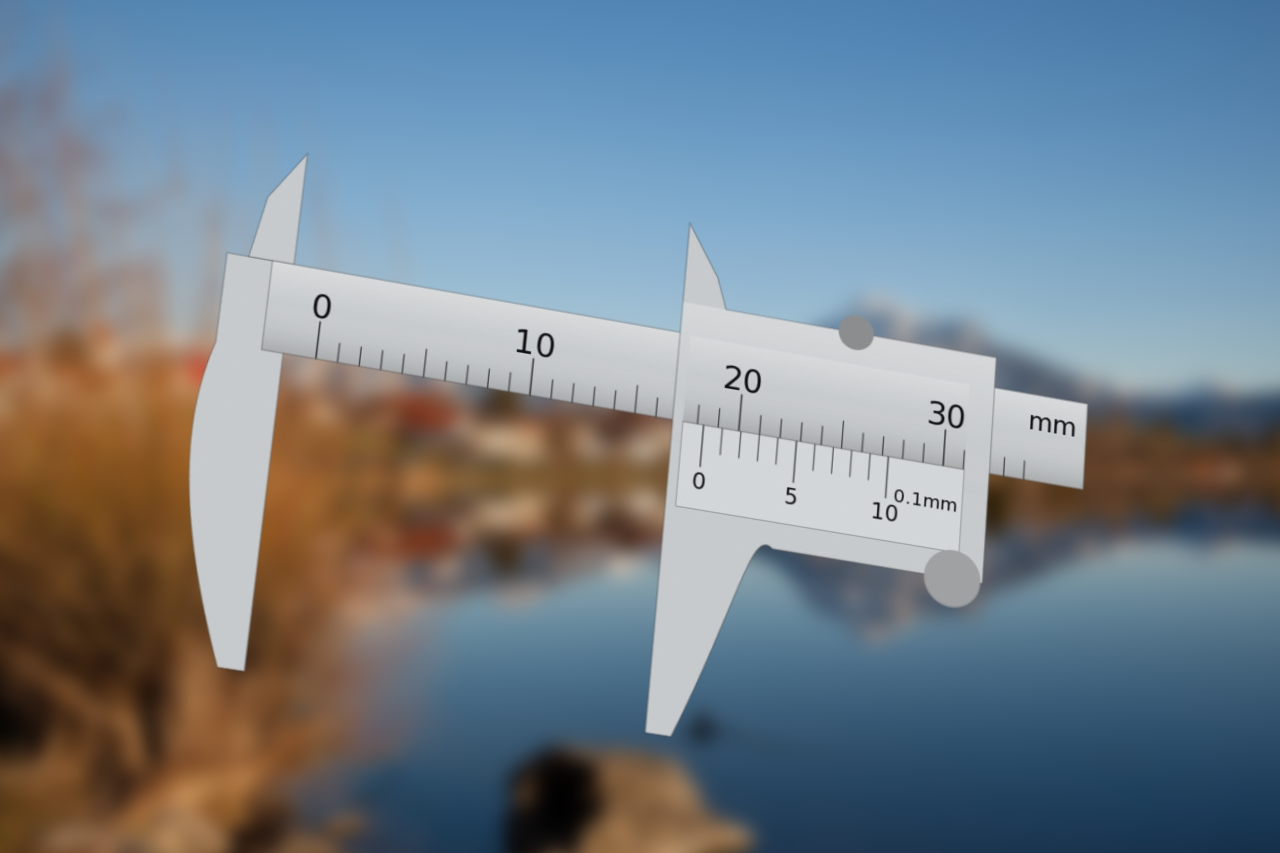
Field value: 18.3 mm
